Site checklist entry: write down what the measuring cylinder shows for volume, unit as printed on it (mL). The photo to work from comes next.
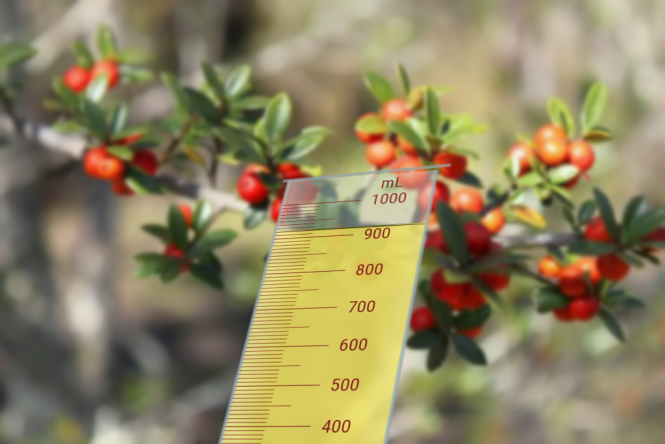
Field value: 920 mL
